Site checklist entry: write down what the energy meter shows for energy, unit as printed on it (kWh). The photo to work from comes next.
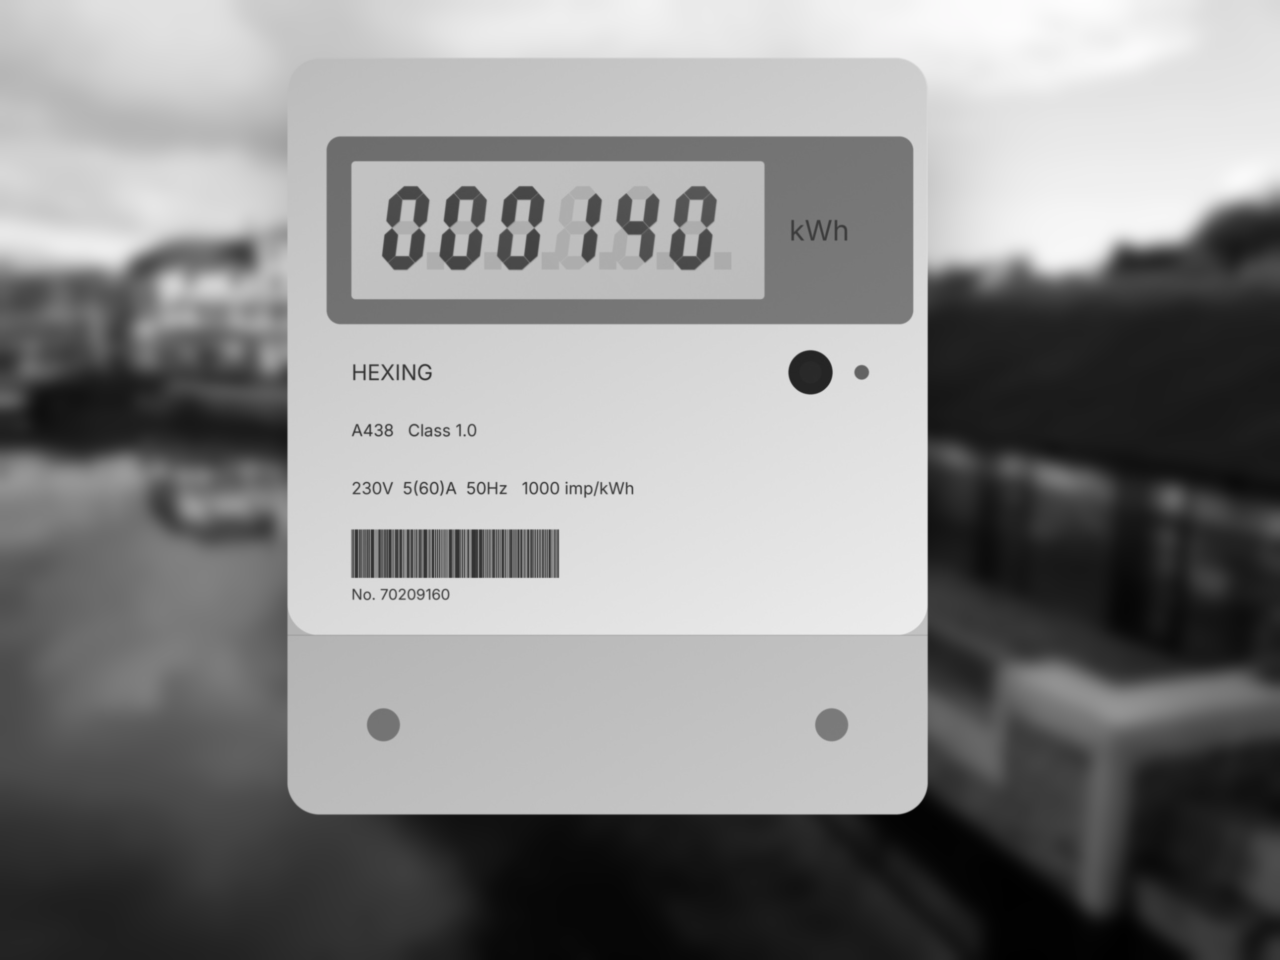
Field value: 140 kWh
